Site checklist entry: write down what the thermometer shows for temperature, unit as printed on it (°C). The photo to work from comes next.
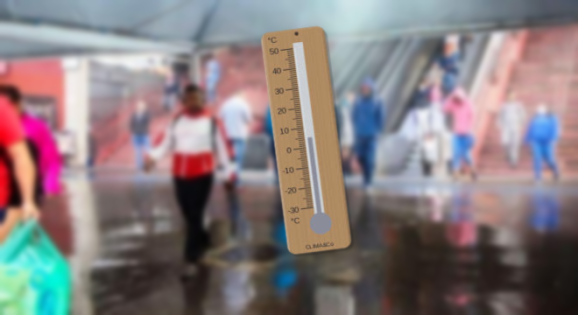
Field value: 5 °C
